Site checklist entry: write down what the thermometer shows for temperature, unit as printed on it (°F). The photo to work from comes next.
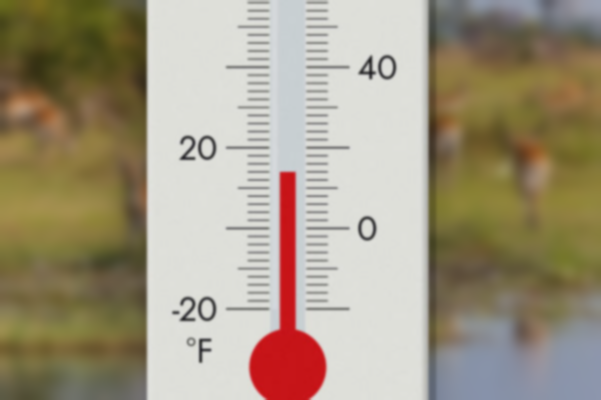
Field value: 14 °F
